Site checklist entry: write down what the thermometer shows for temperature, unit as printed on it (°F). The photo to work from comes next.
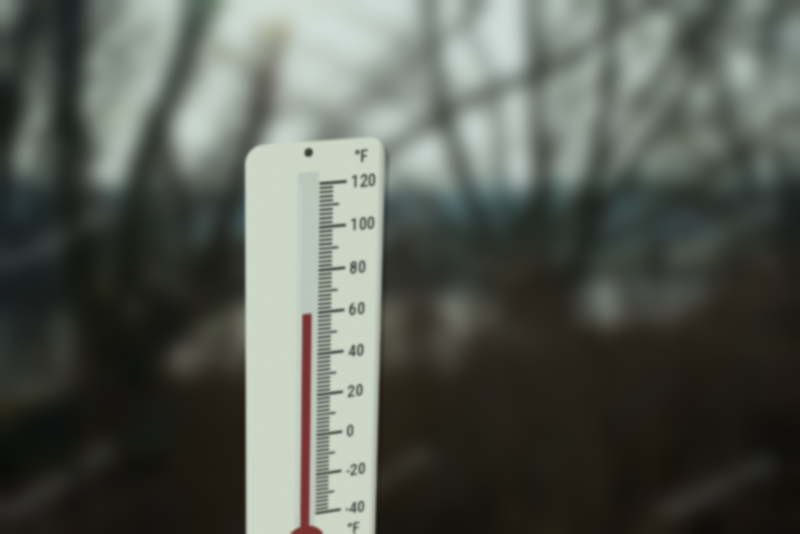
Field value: 60 °F
